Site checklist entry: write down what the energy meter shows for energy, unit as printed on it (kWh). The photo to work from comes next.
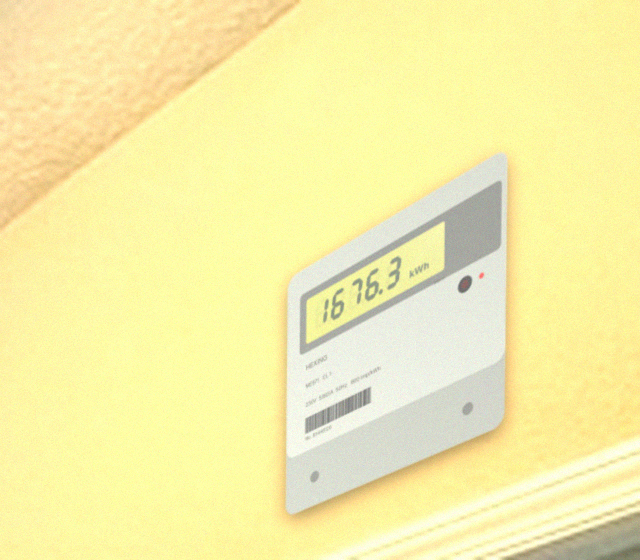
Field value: 1676.3 kWh
